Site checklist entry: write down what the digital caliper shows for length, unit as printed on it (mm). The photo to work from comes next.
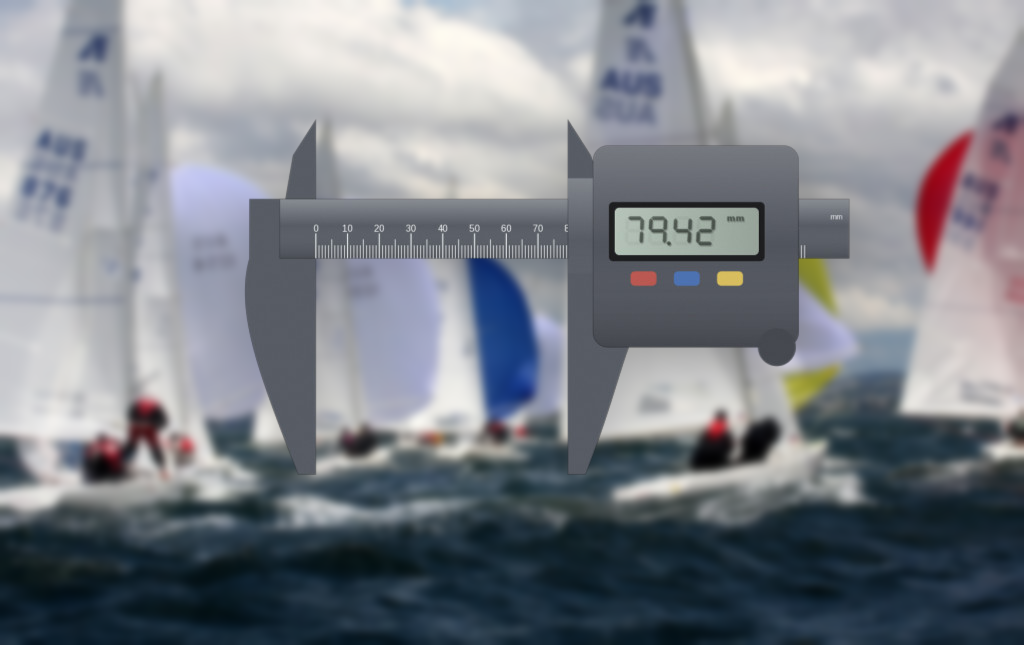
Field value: 79.42 mm
